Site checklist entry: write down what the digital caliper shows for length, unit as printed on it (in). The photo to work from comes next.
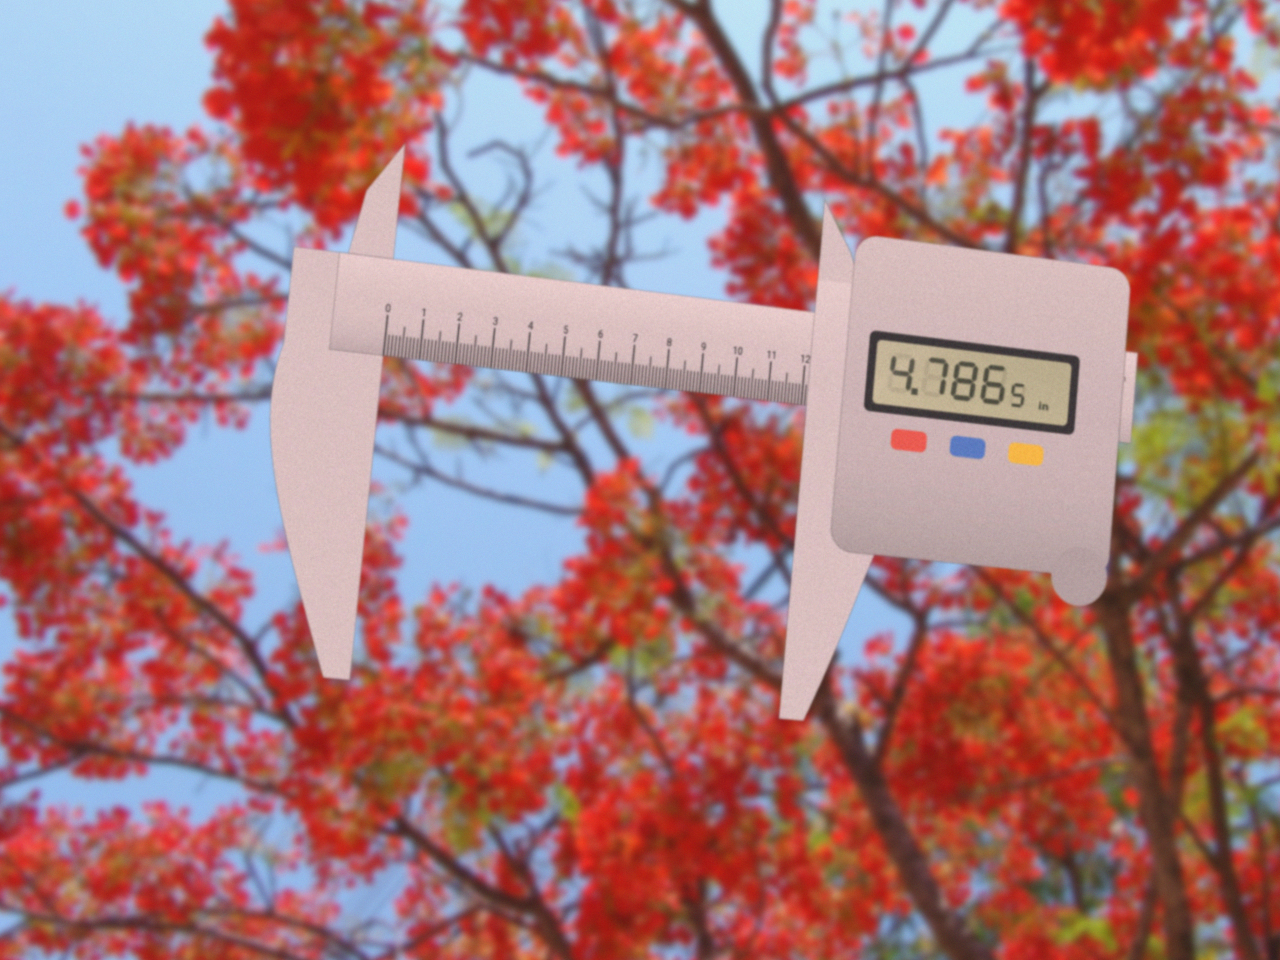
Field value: 4.7865 in
